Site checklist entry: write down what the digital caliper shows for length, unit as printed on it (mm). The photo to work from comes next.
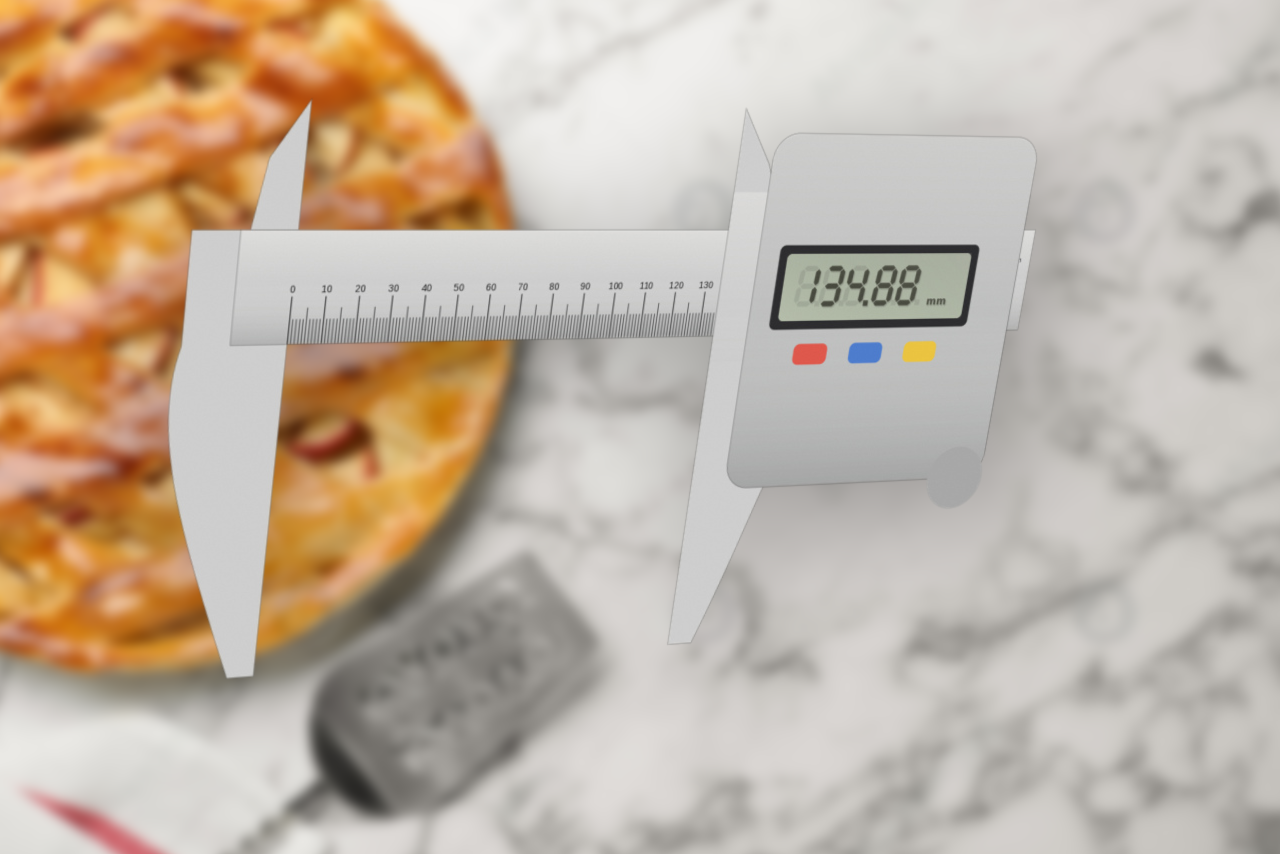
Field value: 134.88 mm
